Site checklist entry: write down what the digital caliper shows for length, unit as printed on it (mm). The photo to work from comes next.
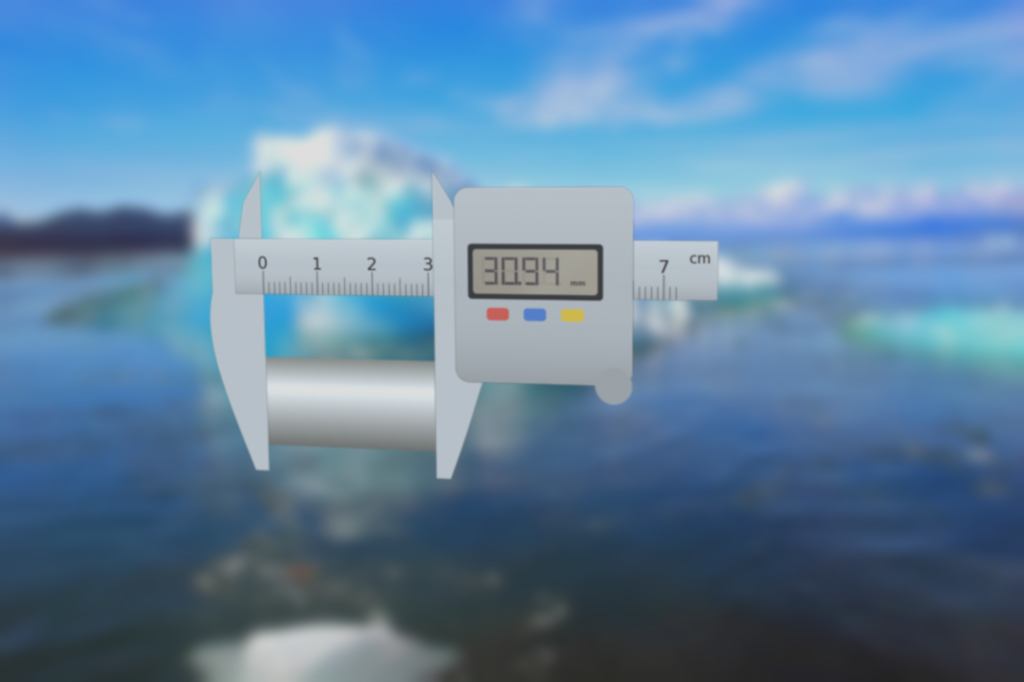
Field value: 30.94 mm
